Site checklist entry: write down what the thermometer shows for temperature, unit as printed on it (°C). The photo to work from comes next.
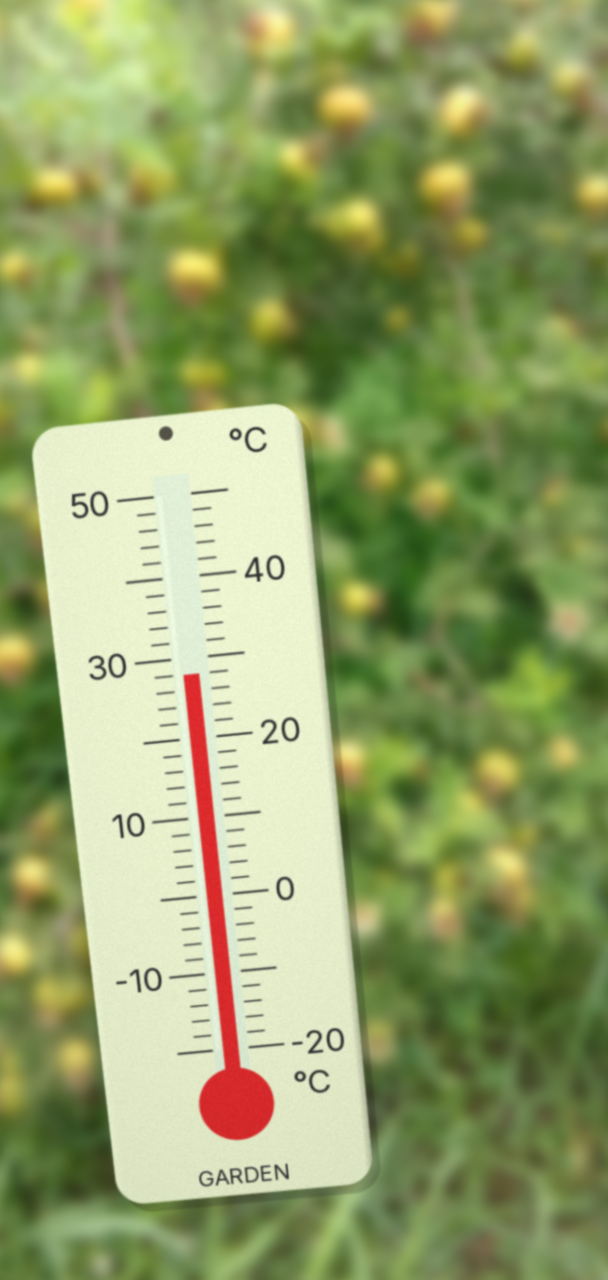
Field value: 28 °C
